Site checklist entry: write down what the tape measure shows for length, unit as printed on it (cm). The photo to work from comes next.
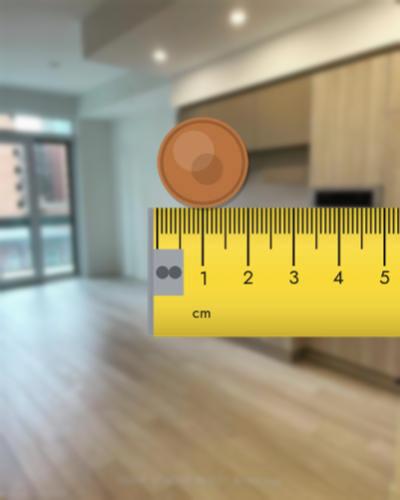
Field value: 2 cm
